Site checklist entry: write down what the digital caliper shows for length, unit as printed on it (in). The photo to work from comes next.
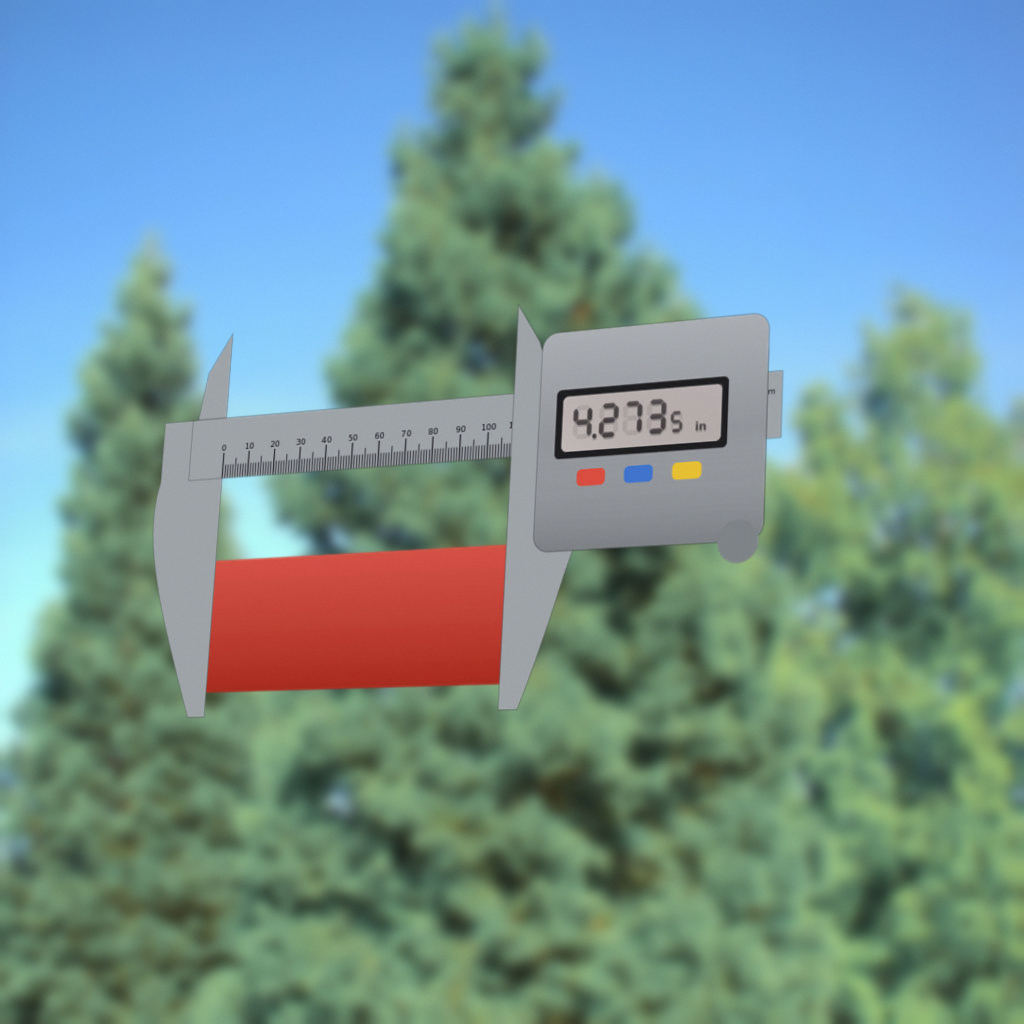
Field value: 4.2735 in
